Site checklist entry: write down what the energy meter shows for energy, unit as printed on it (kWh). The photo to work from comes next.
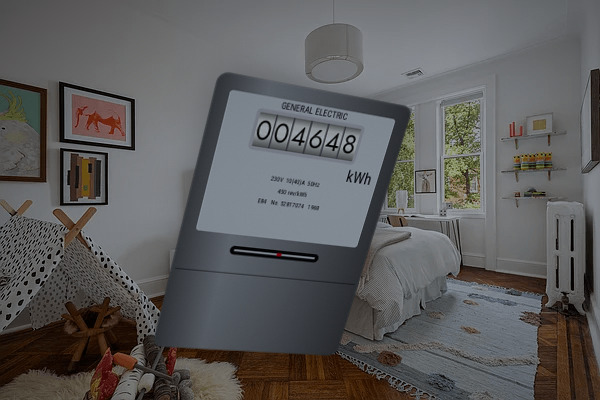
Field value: 4648 kWh
